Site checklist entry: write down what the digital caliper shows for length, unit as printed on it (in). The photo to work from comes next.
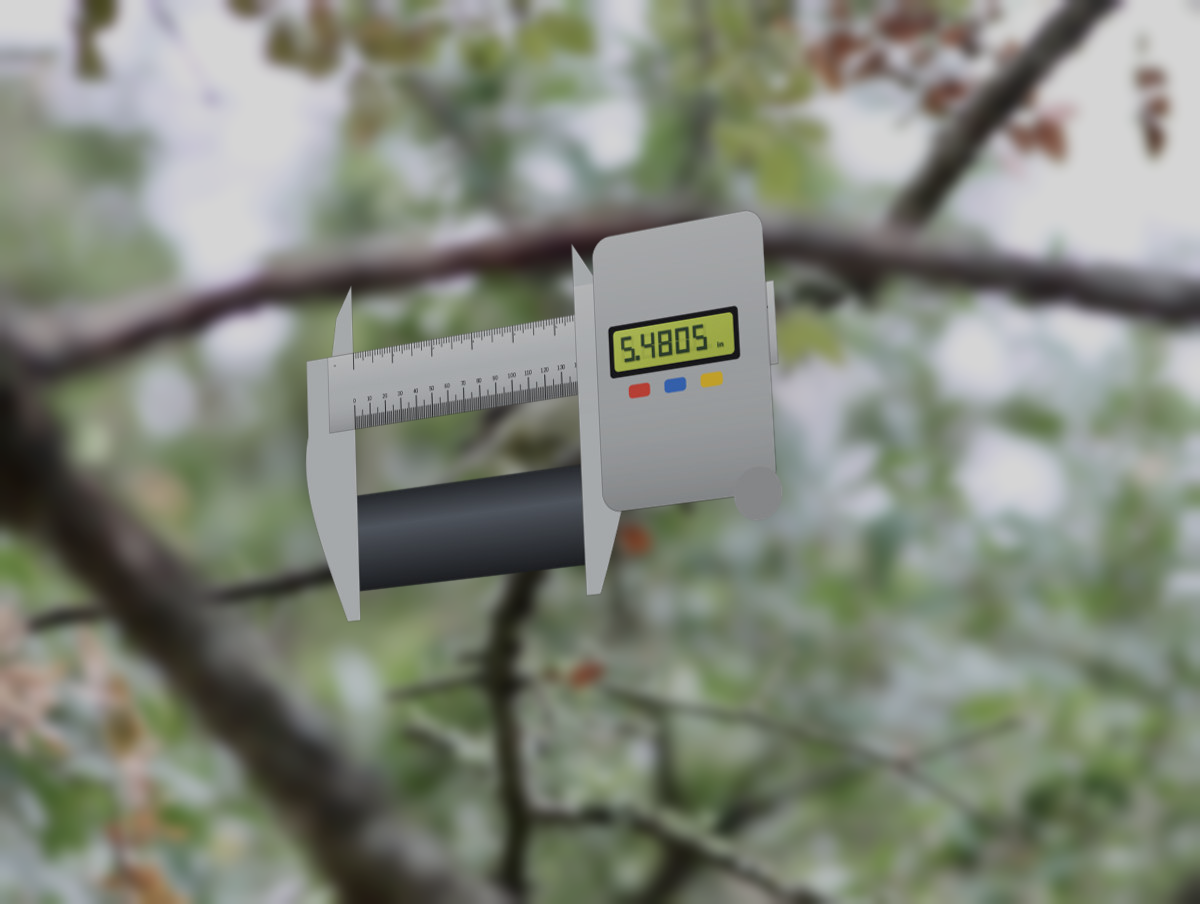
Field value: 5.4805 in
